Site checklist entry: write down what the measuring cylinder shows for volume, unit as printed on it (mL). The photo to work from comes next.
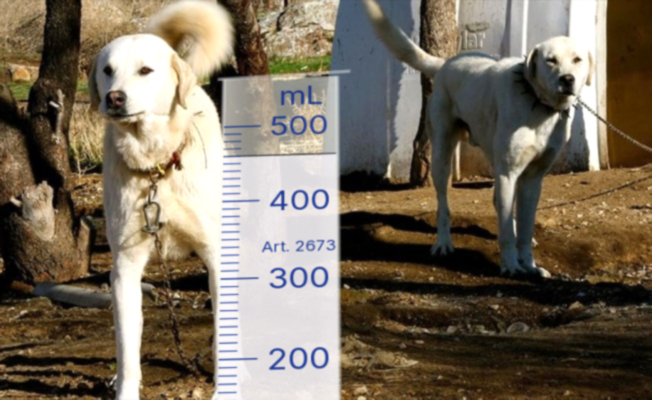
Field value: 460 mL
